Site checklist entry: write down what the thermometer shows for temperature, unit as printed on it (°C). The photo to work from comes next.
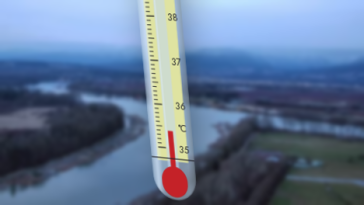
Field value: 35.4 °C
